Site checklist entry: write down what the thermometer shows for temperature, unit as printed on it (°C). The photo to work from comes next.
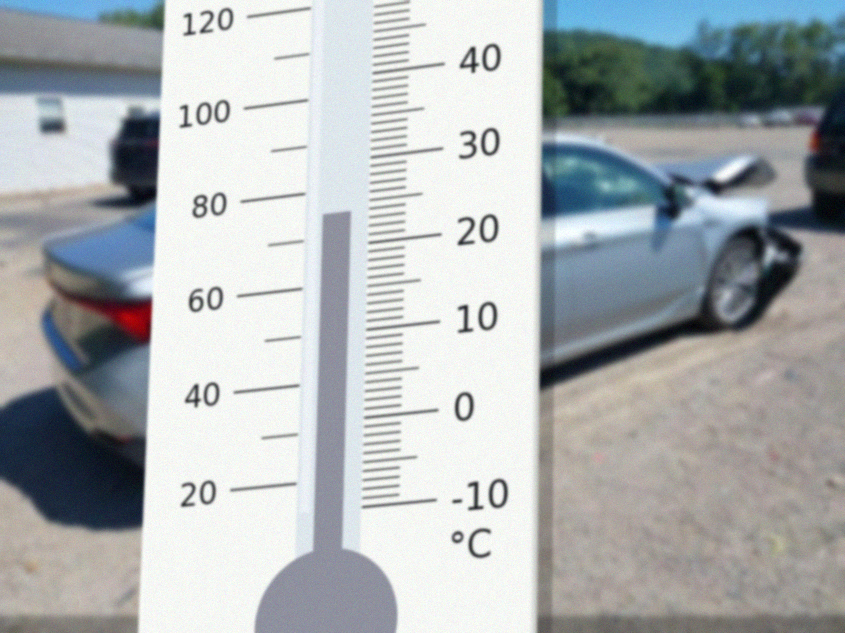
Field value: 24 °C
